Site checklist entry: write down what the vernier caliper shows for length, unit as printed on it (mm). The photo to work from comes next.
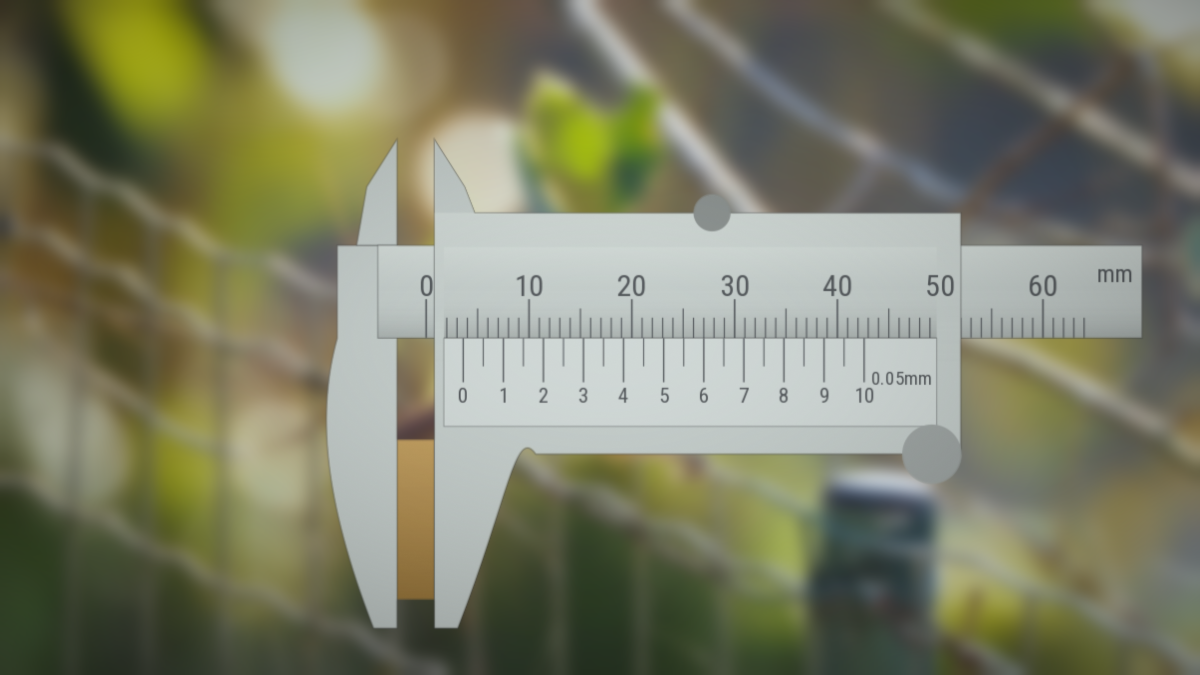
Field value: 3.6 mm
